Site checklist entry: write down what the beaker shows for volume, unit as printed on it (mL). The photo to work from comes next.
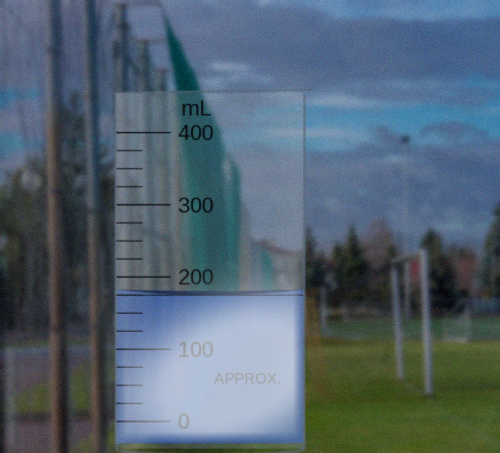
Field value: 175 mL
